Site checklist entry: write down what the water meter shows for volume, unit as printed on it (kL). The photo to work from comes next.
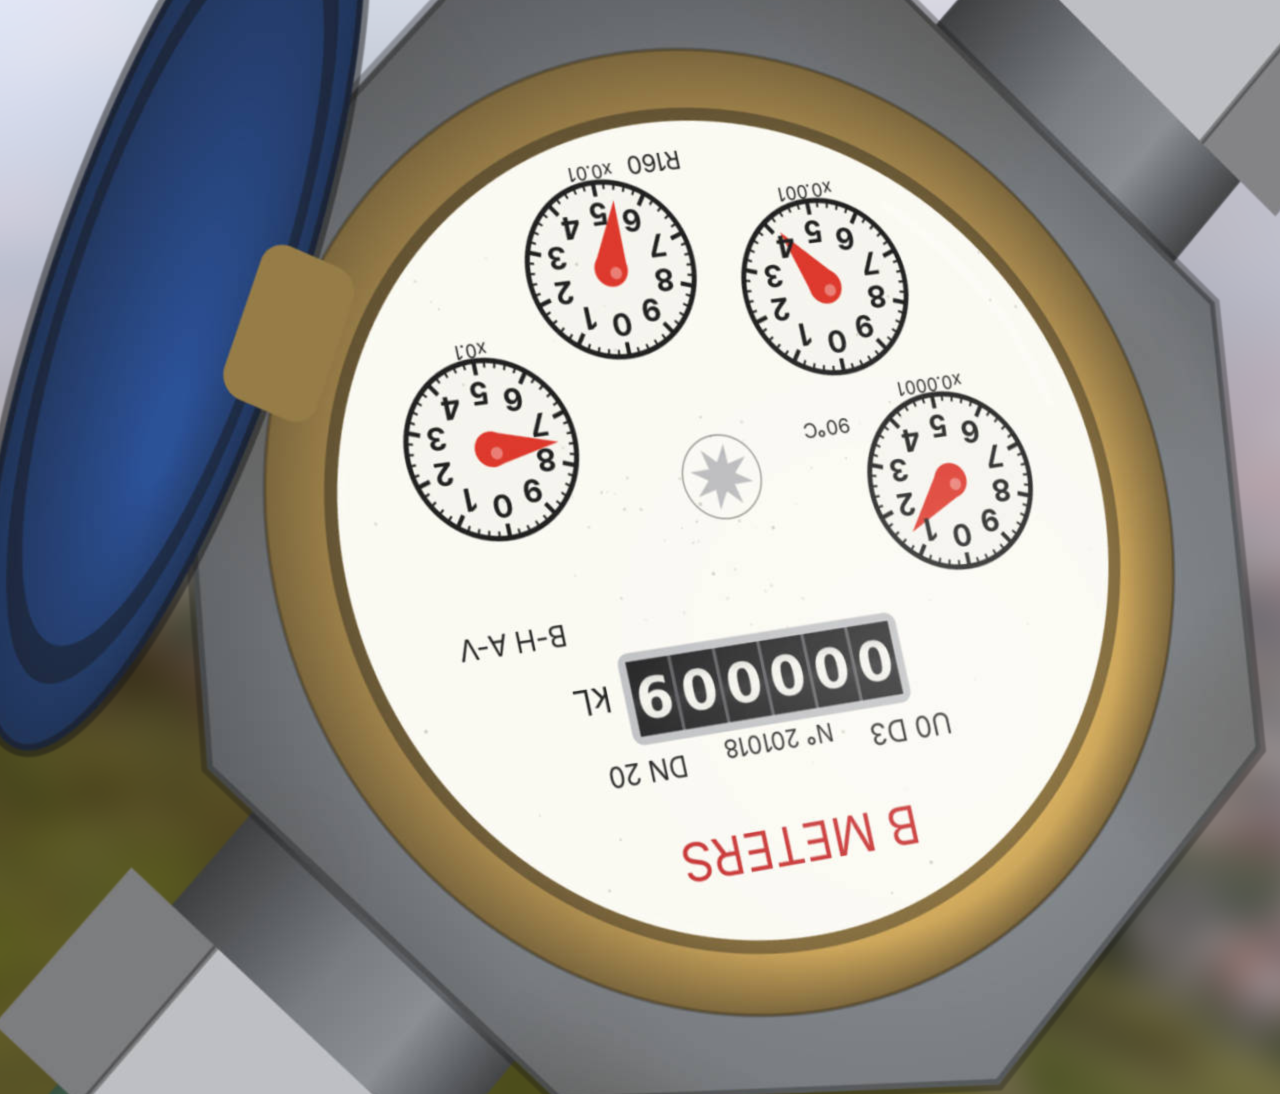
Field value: 9.7541 kL
